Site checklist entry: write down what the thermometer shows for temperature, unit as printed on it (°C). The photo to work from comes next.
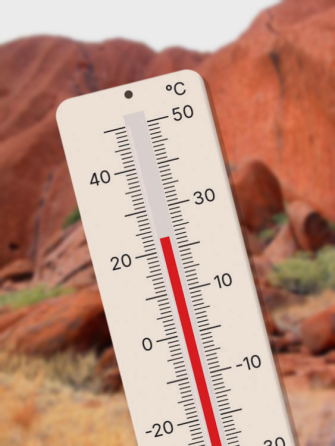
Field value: 23 °C
